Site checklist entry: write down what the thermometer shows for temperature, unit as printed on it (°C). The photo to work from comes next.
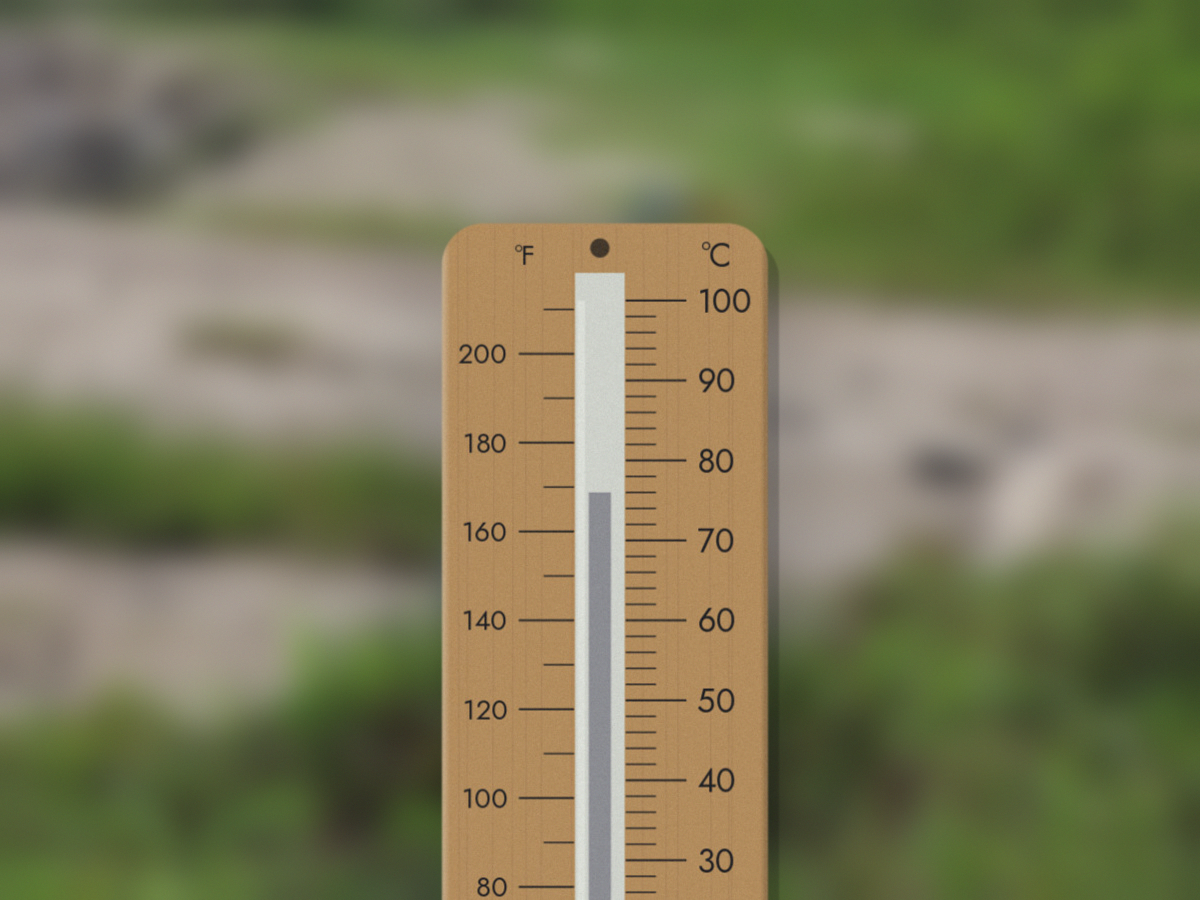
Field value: 76 °C
